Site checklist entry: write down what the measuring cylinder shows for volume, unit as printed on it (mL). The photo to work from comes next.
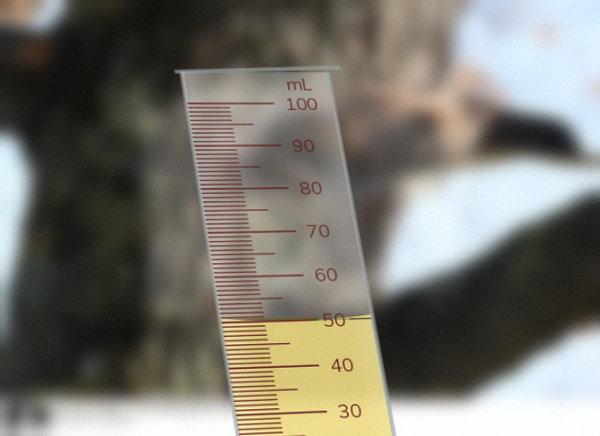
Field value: 50 mL
